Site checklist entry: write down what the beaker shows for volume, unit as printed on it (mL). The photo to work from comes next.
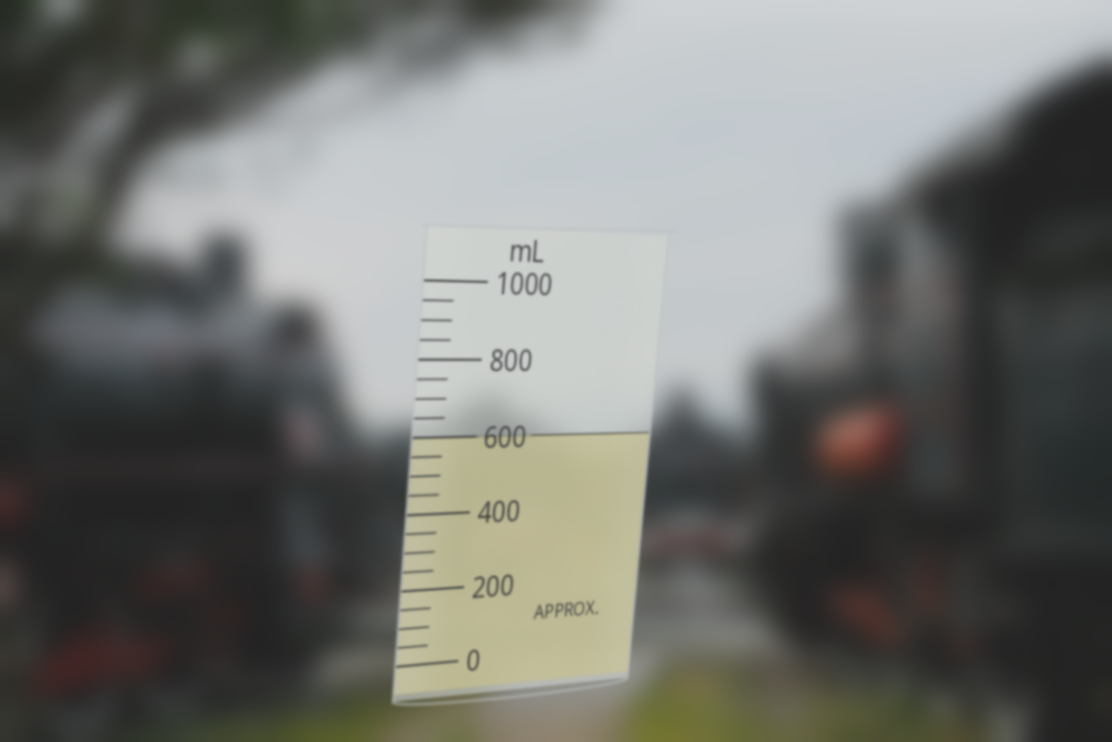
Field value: 600 mL
